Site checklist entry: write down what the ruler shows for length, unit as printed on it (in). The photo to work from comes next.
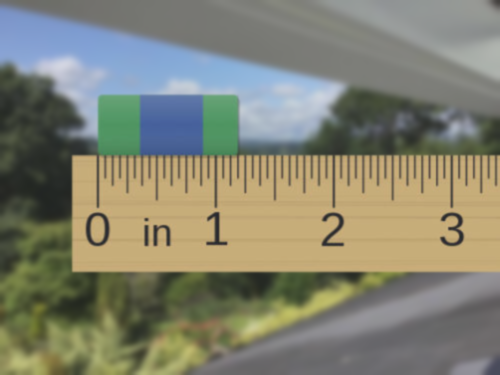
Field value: 1.1875 in
